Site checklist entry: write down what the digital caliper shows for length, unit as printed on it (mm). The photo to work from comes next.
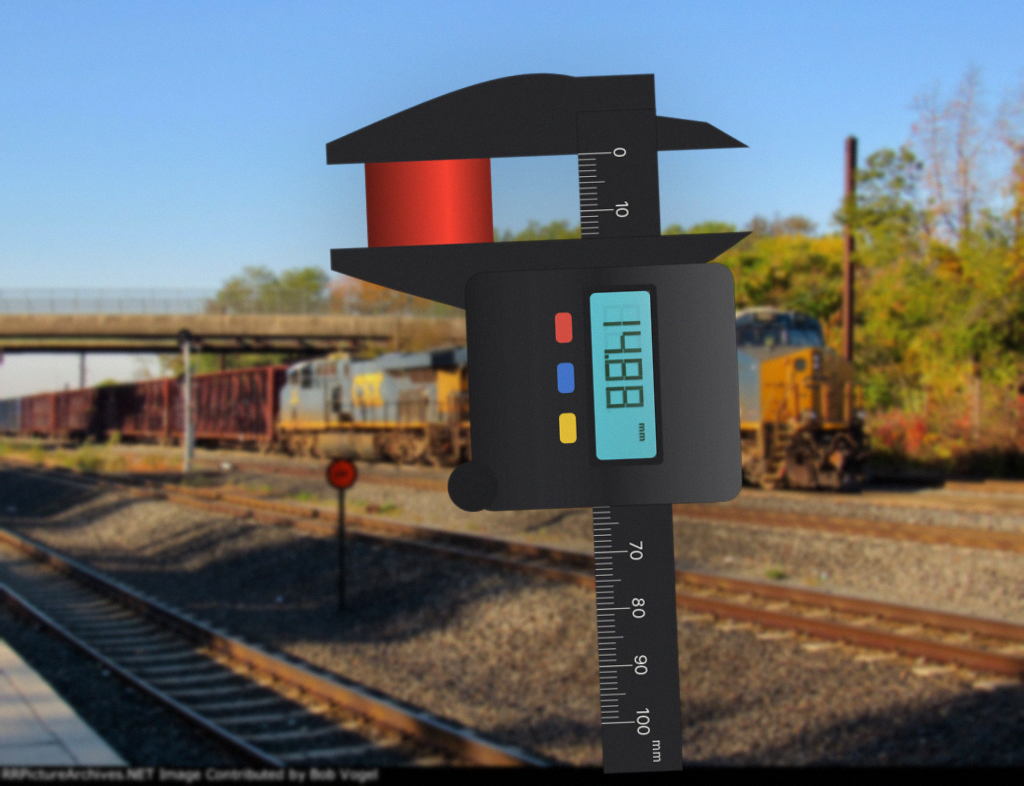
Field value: 14.88 mm
